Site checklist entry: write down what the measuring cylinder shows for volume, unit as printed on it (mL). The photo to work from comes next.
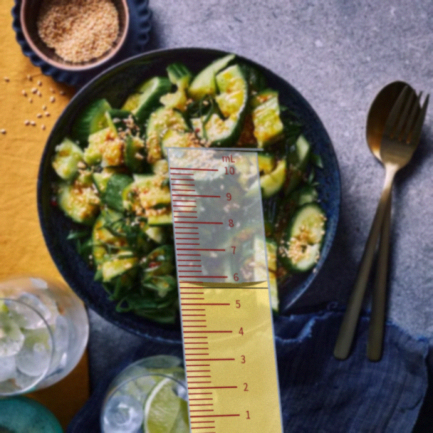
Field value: 5.6 mL
